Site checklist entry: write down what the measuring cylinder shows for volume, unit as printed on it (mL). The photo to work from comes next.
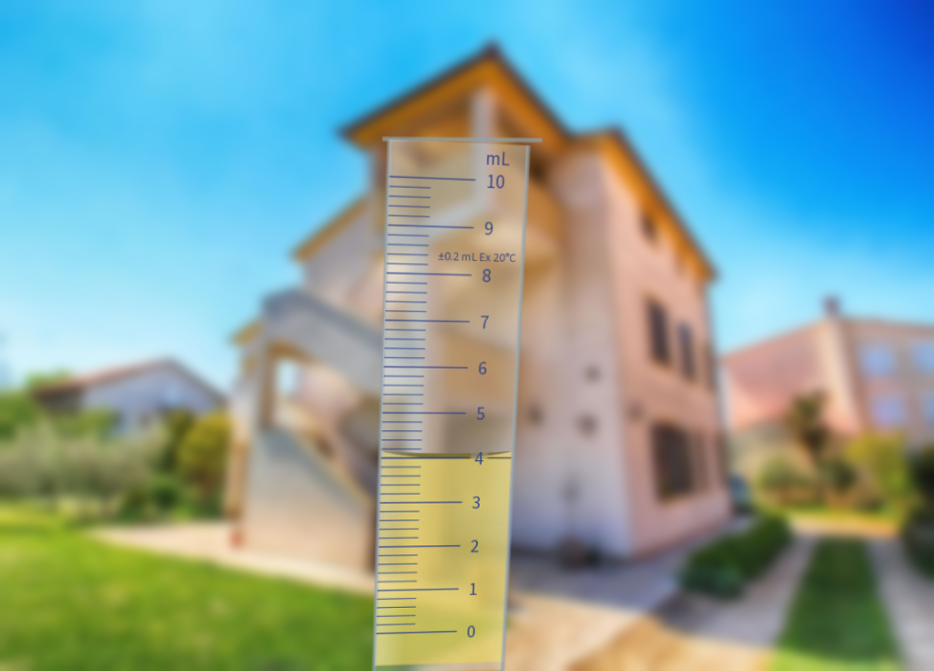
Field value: 4 mL
